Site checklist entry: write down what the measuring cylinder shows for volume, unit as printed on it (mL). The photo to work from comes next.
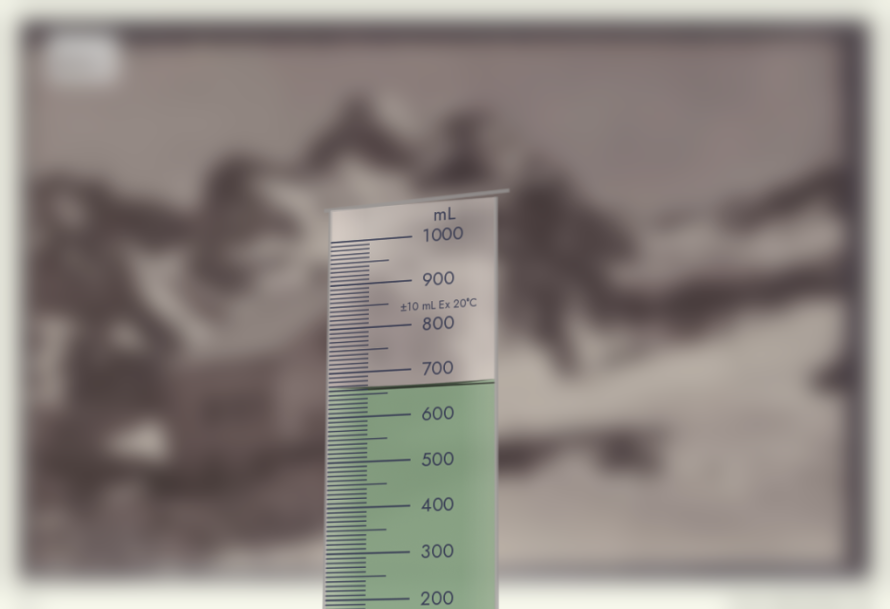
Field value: 660 mL
